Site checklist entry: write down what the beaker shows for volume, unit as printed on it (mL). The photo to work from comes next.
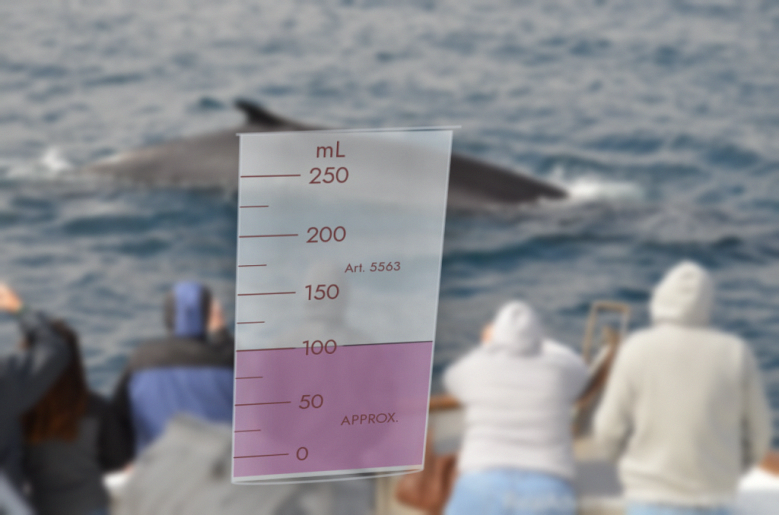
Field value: 100 mL
